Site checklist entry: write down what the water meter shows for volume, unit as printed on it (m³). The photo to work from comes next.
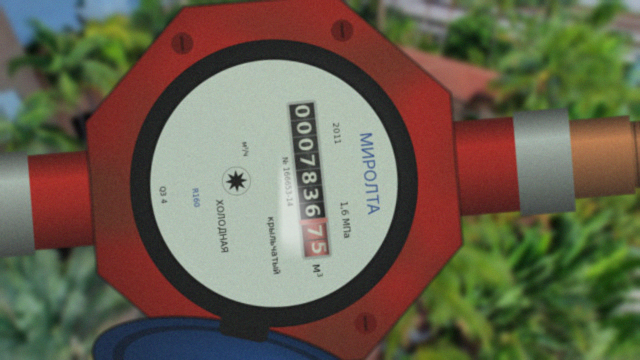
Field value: 7836.75 m³
